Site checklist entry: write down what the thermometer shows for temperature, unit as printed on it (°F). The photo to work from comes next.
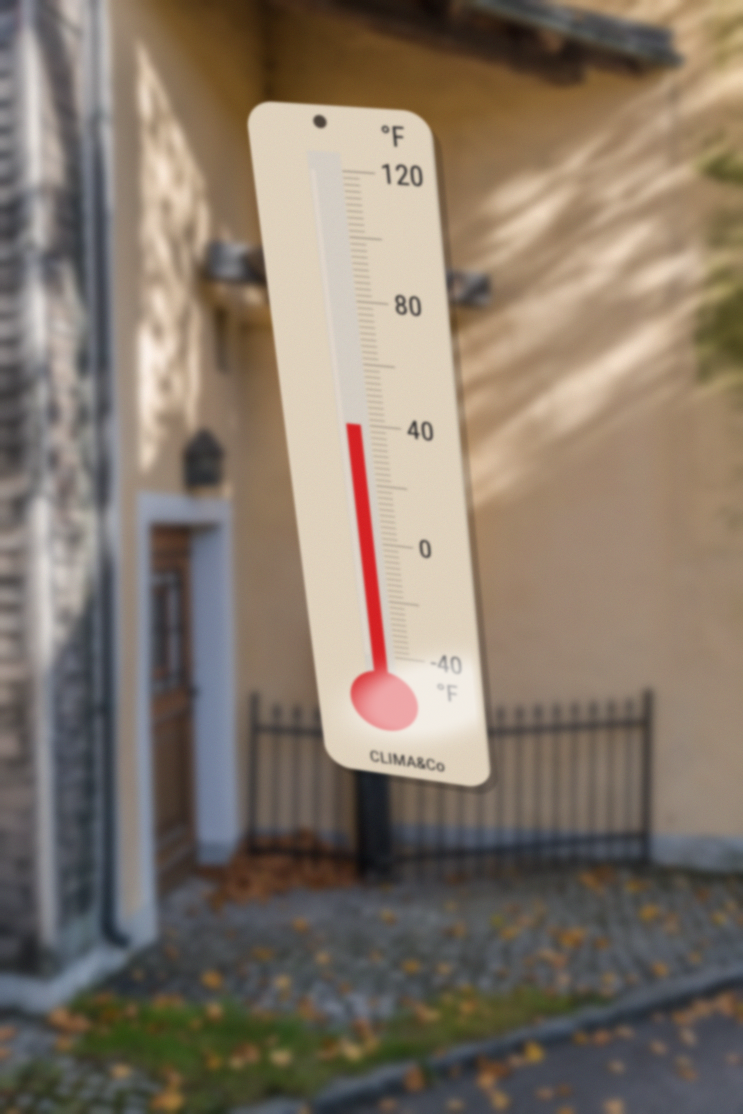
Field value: 40 °F
